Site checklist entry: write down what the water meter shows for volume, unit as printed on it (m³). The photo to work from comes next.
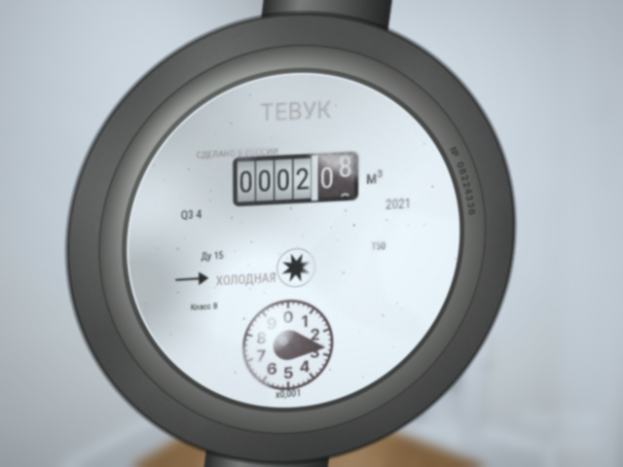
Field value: 2.082 m³
